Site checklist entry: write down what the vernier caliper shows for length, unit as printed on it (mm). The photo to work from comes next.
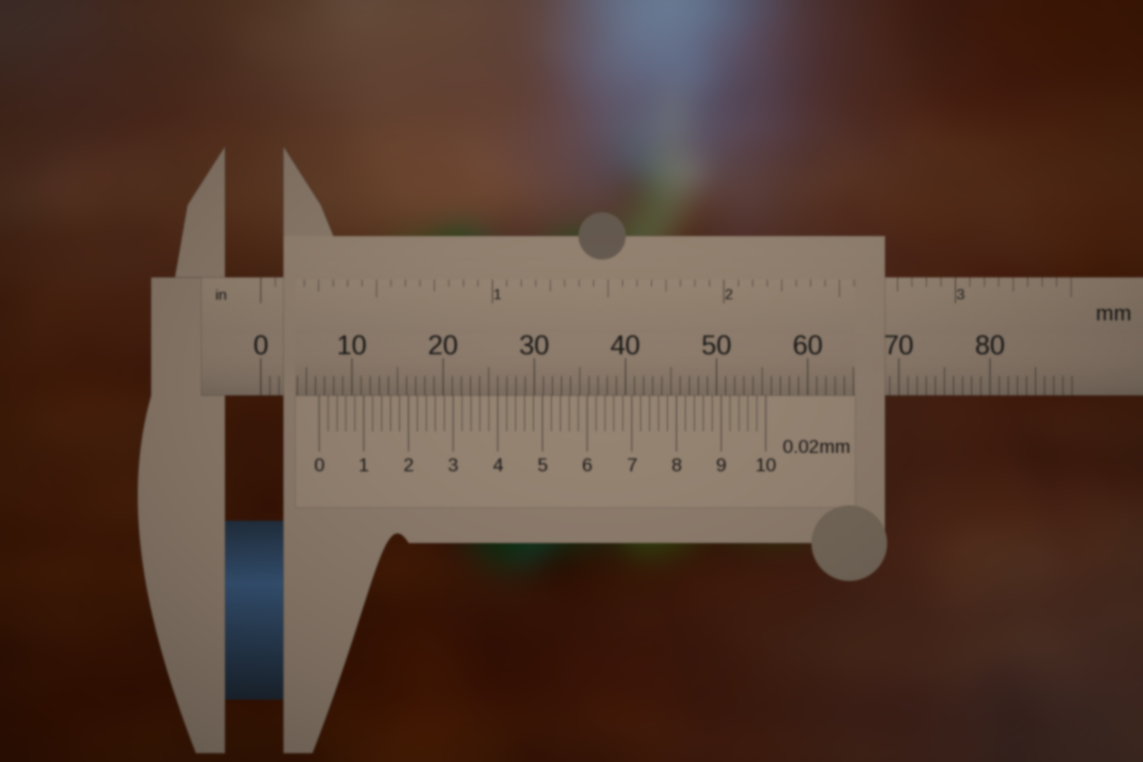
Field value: 6.4 mm
